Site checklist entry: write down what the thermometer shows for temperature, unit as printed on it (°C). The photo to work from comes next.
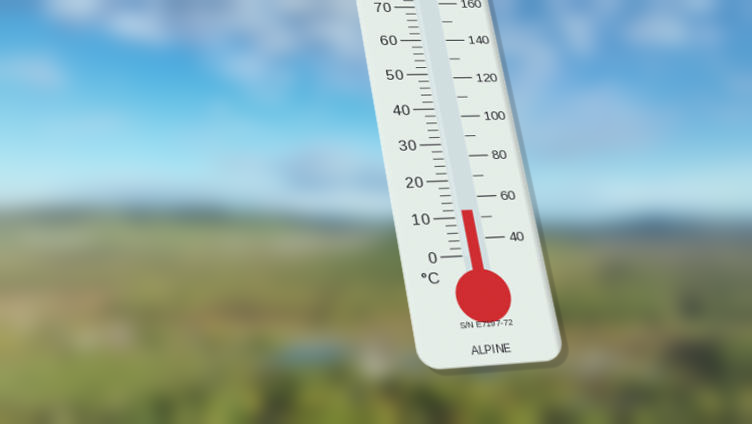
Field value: 12 °C
